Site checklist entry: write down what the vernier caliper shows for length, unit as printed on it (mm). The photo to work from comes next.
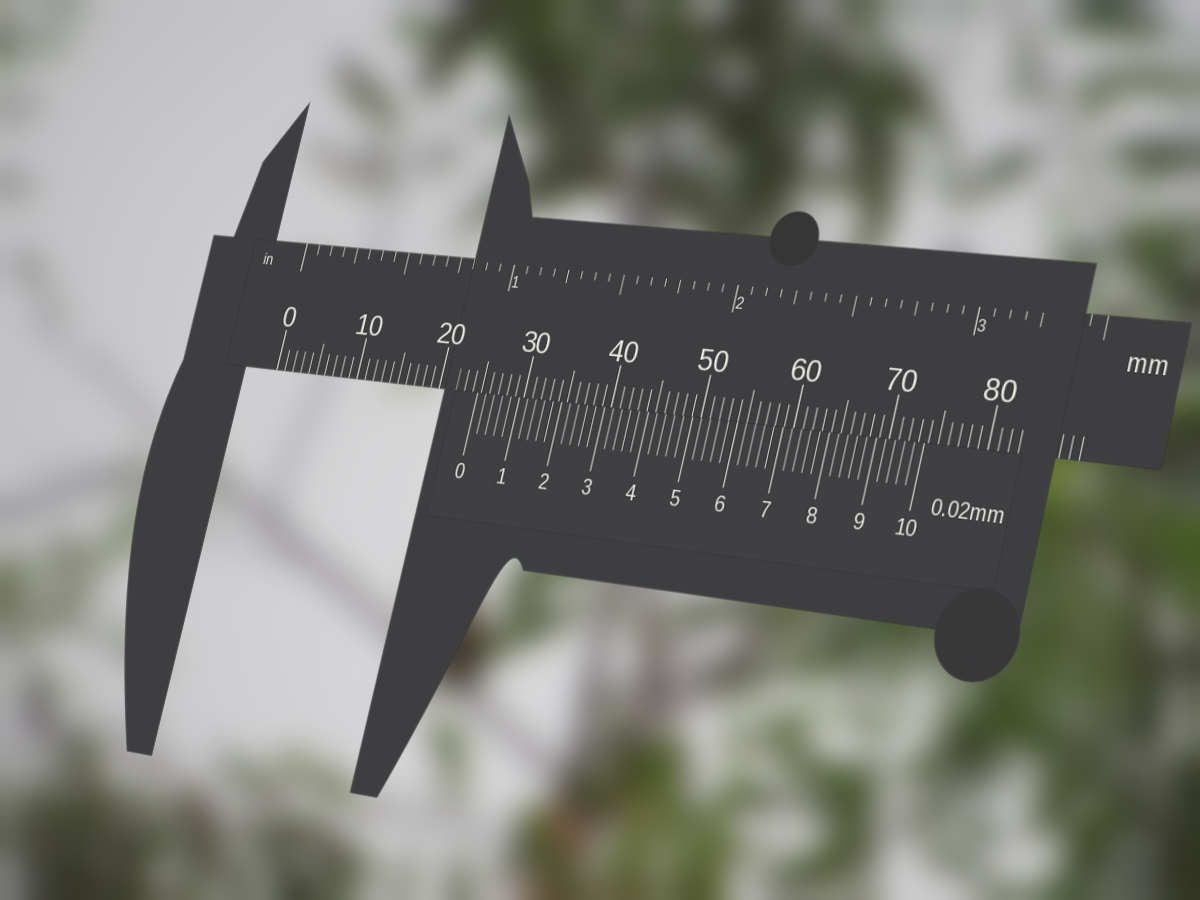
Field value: 24.6 mm
